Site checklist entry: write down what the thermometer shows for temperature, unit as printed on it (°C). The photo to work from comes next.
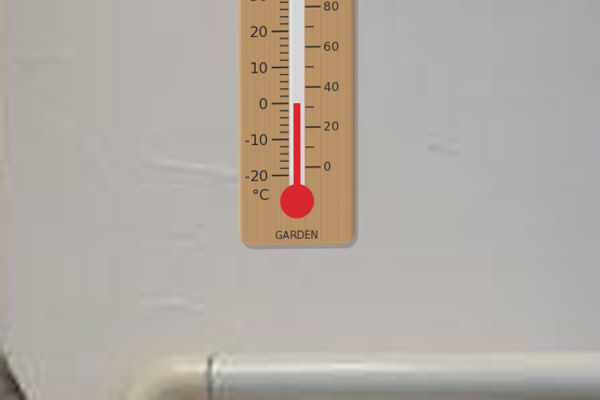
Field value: 0 °C
